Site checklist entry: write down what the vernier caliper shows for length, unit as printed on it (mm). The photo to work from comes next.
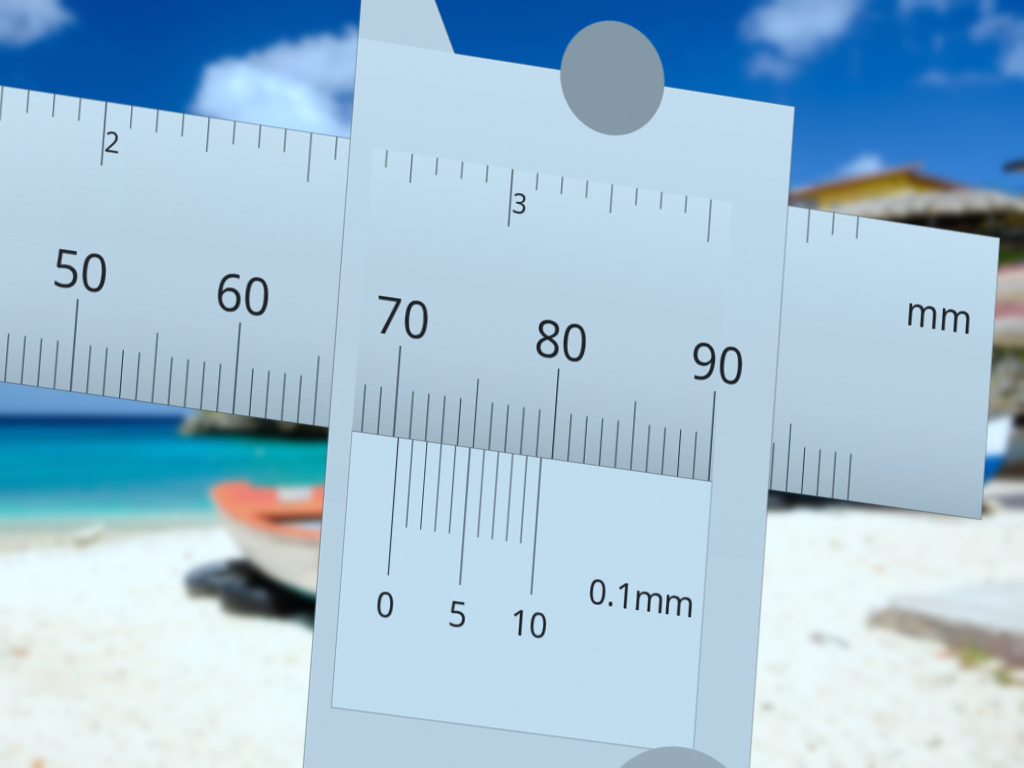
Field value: 70.3 mm
